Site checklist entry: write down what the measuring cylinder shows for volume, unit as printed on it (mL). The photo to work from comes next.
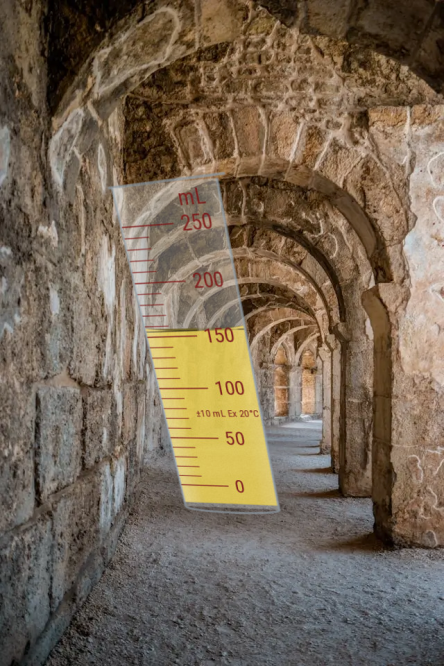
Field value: 155 mL
